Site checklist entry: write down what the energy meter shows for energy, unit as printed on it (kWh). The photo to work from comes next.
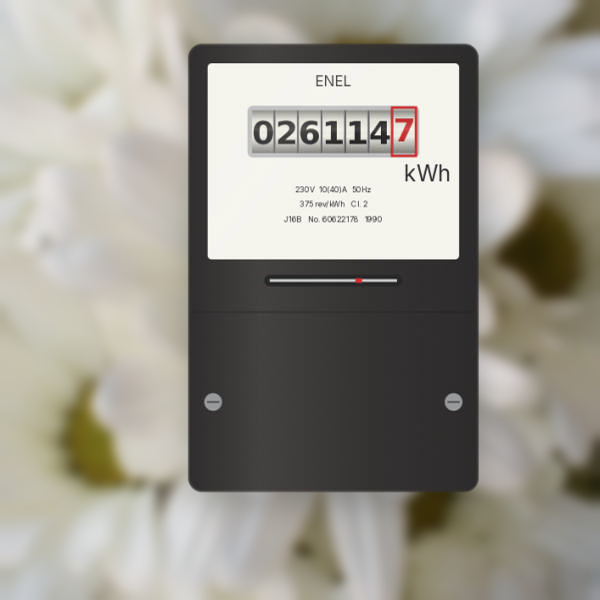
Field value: 26114.7 kWh
